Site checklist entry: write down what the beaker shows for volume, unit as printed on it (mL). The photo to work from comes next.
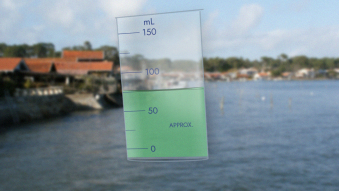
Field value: 75 mL
